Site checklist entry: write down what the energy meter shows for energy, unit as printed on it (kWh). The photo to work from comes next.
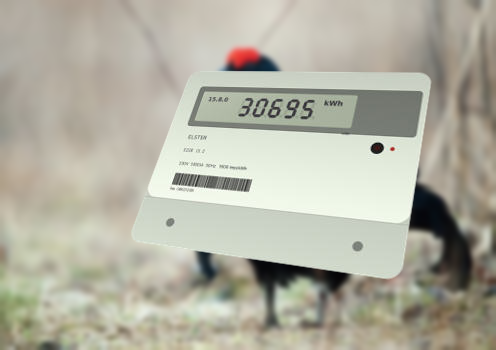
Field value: 30695 kWh
